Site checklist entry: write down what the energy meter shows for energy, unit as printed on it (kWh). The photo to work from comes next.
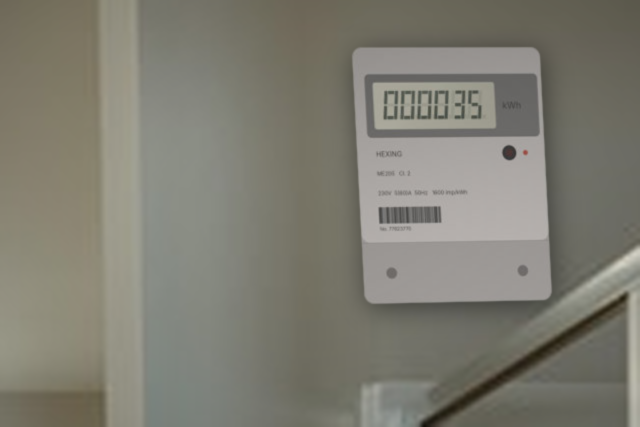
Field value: 35 kWh
